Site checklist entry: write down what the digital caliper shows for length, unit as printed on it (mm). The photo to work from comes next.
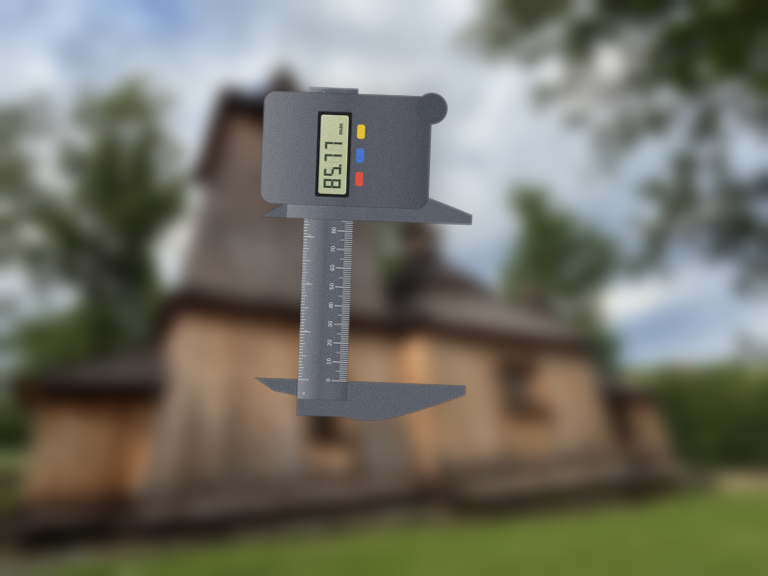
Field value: 85.77 mm
